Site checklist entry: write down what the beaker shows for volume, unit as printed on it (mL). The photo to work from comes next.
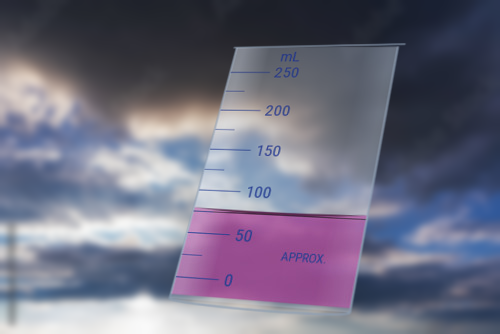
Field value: 75 mL
